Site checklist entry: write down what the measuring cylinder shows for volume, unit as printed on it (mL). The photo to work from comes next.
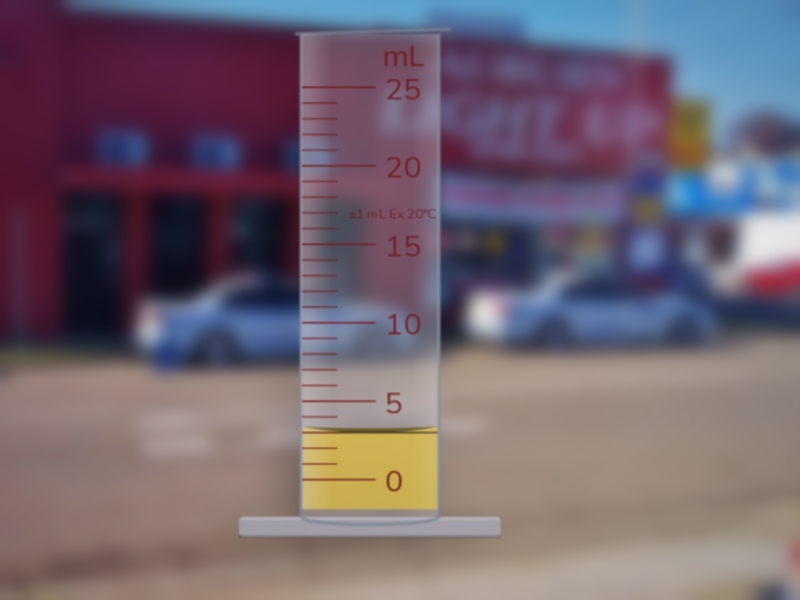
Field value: 3 mL
